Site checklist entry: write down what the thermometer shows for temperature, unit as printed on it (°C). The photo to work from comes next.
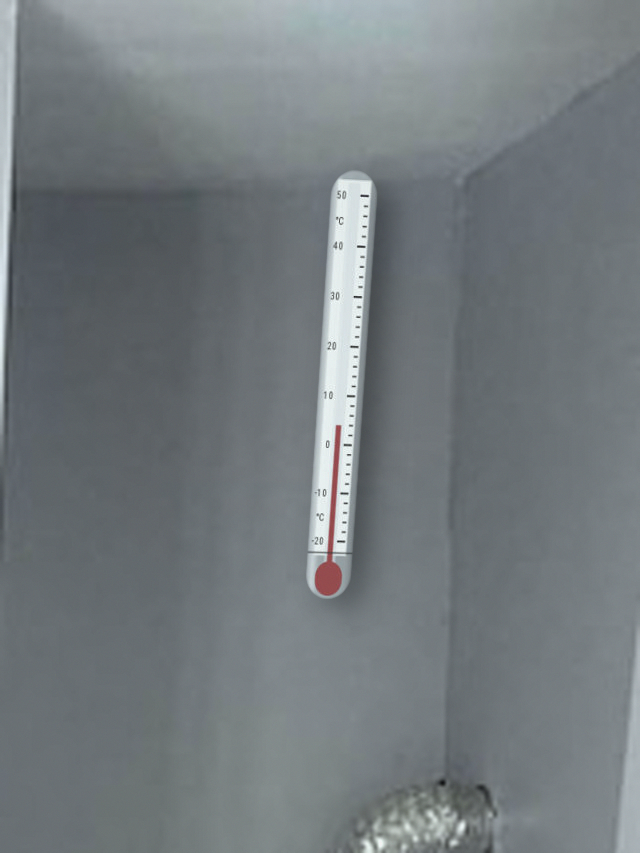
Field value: 4 °C
